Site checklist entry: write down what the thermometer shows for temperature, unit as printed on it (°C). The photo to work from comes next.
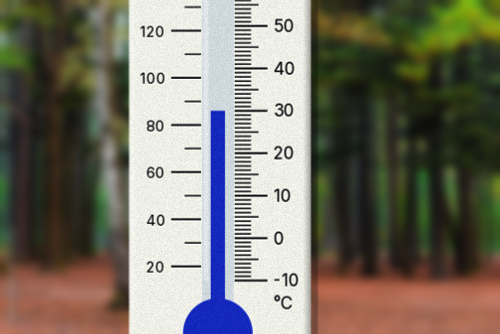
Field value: 30 °C
